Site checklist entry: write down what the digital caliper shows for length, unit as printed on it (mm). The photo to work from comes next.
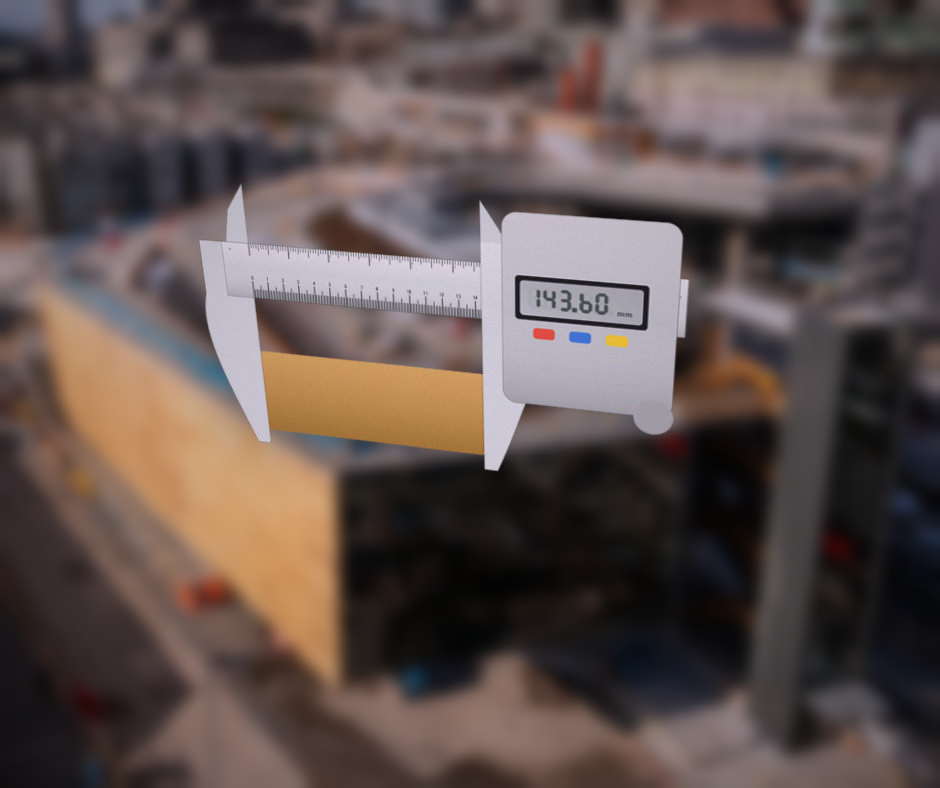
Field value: 143.60 mm
